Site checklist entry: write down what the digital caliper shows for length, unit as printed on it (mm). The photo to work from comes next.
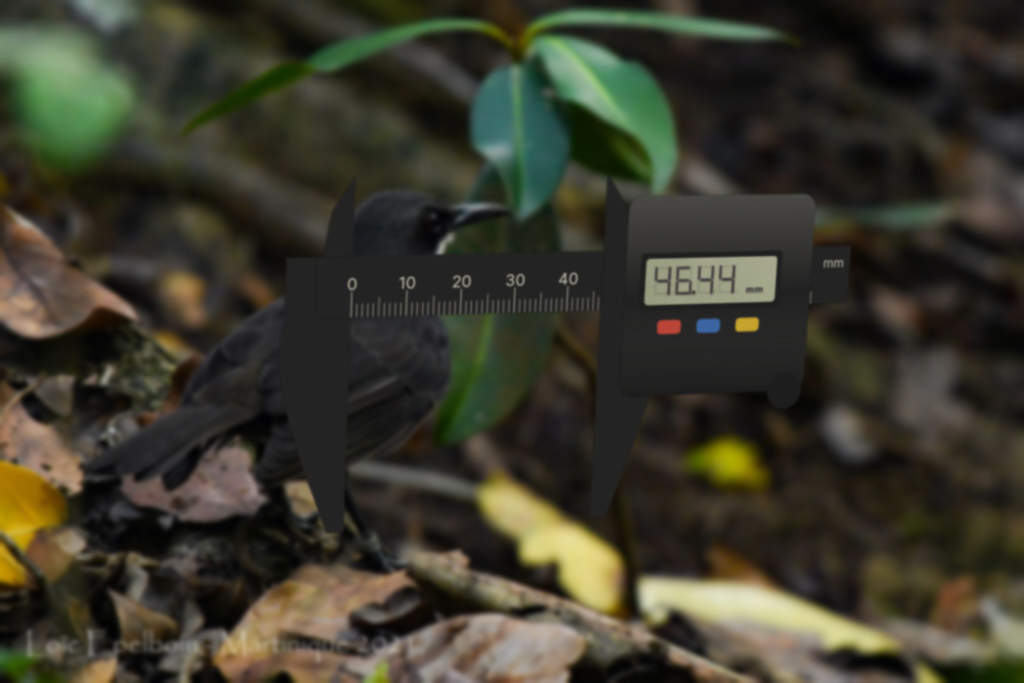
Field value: 46.44 mm
